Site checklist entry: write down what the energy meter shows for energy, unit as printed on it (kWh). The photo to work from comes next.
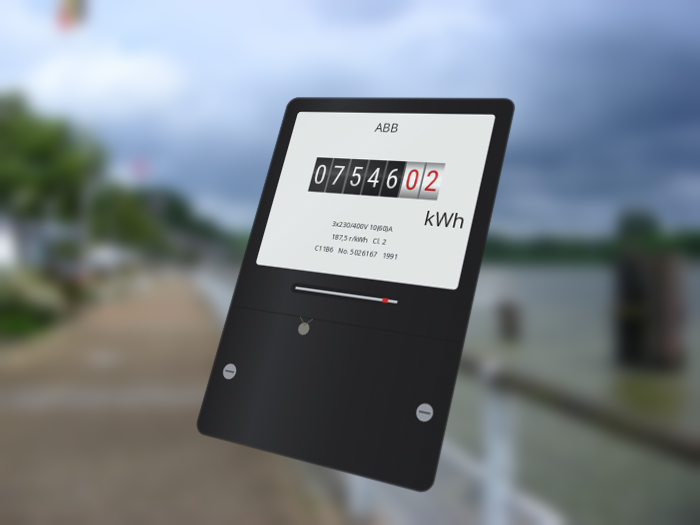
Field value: 7546.02 kWh
